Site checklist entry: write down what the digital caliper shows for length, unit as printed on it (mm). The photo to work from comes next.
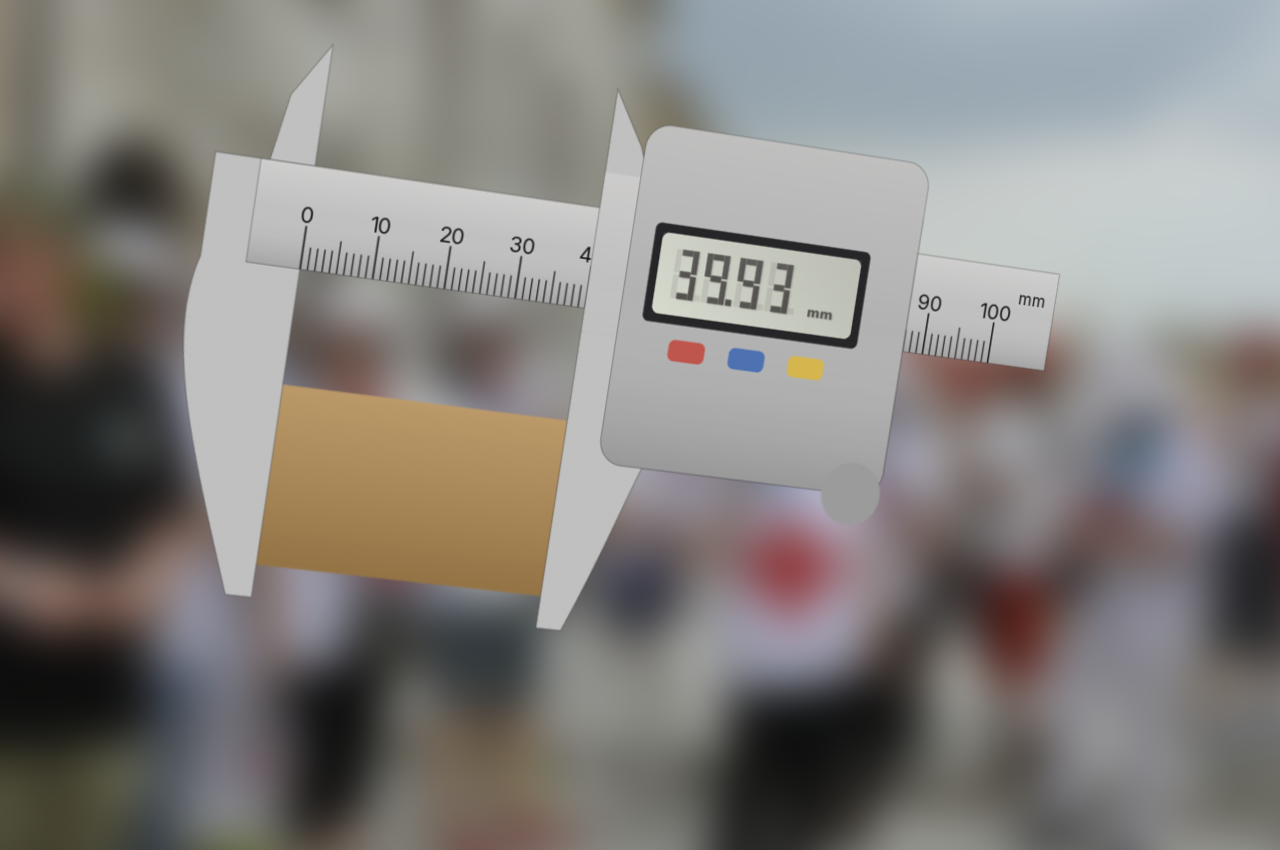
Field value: 39.93 mm
